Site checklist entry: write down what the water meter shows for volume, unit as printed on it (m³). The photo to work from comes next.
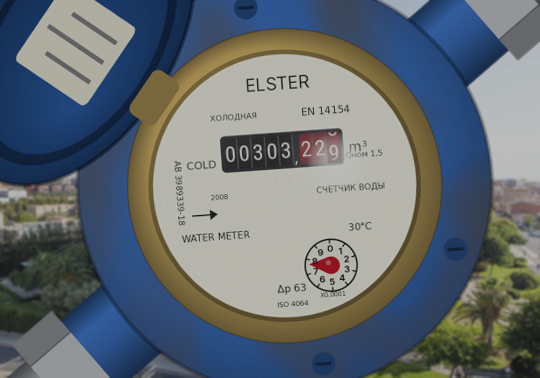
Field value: 303.2287 m³
